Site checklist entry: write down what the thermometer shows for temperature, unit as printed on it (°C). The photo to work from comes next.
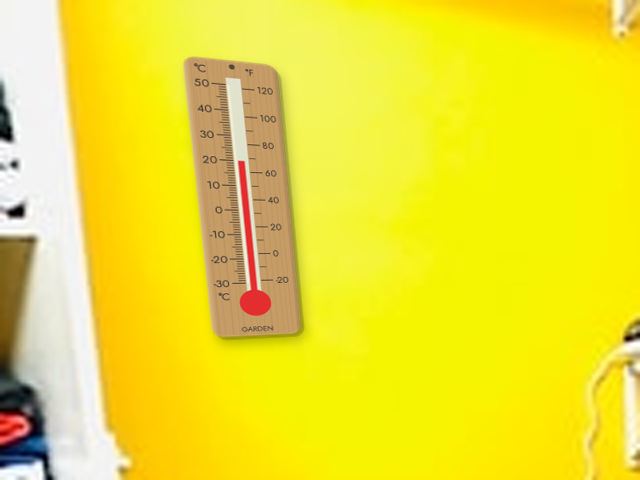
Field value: 20 °C
